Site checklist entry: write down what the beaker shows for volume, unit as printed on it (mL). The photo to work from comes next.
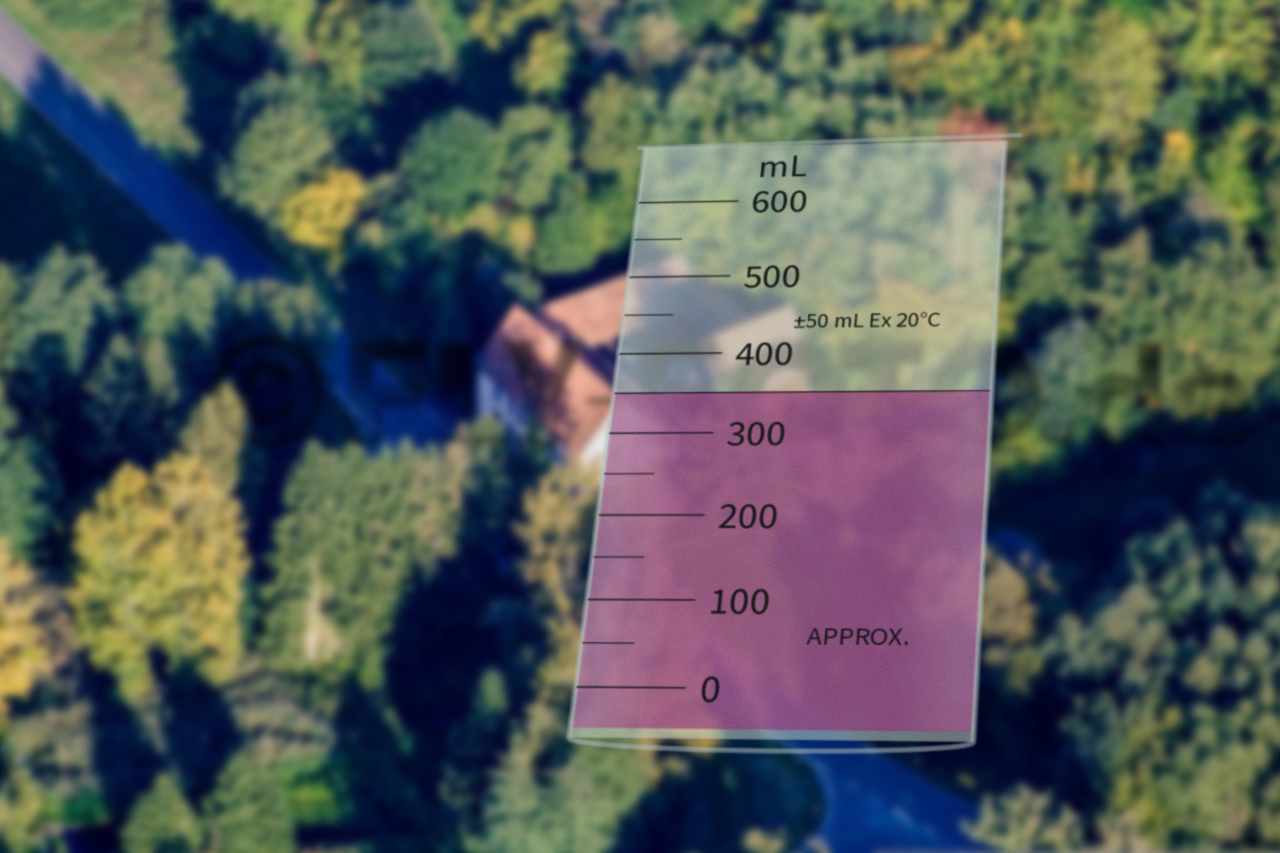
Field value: 350 mL
